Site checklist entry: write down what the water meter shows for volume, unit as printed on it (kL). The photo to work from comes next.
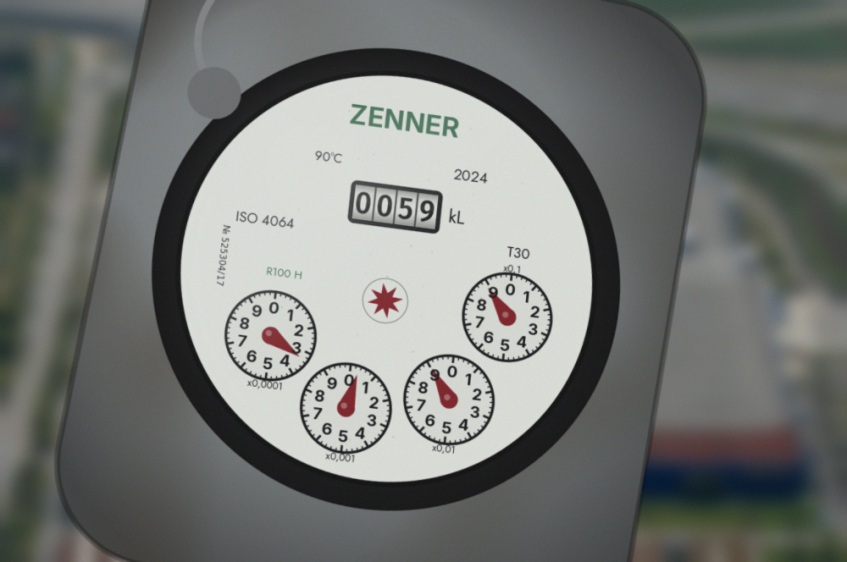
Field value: 59.8903 kL
